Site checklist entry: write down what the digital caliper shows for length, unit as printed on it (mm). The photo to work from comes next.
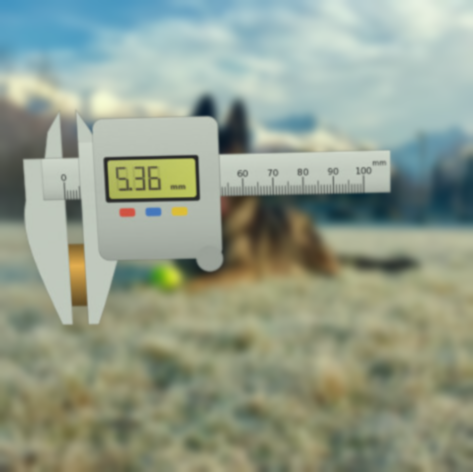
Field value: 5.36 mm
